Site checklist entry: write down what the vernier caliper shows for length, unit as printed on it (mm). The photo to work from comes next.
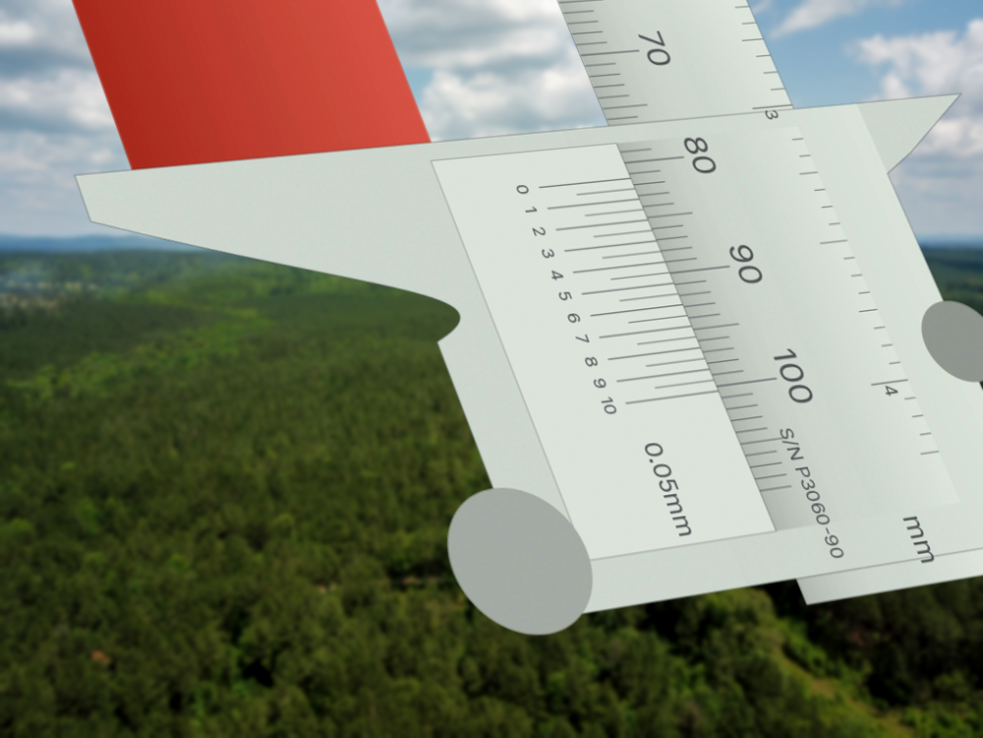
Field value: 81.4 mm
